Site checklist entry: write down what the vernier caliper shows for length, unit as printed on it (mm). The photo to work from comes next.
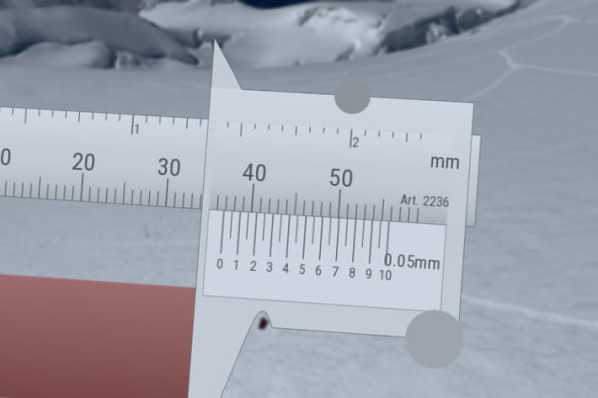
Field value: 36.8 mm
